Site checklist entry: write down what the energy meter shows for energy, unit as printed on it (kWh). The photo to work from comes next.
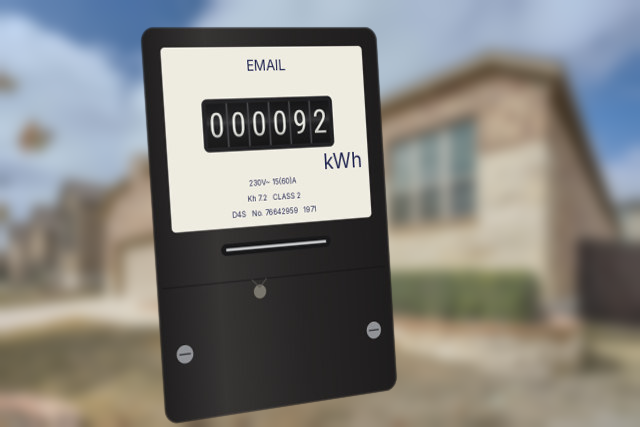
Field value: 92 kWh
